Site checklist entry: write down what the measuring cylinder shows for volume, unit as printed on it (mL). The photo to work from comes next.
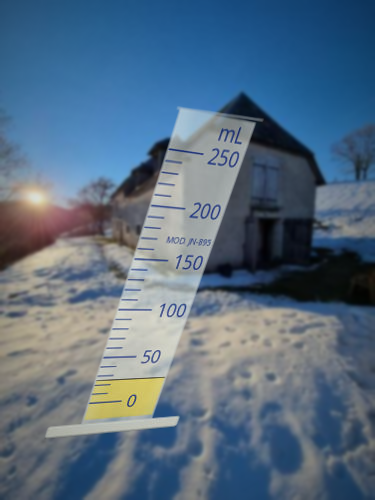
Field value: 25 mL
